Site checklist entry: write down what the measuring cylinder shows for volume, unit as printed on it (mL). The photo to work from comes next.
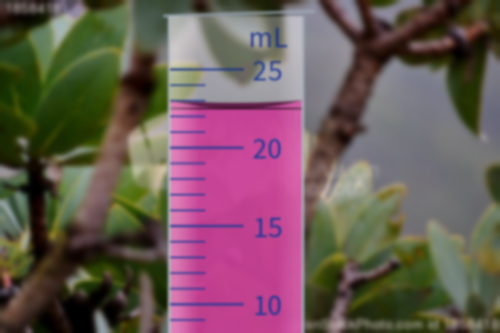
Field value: 22.5 mL
